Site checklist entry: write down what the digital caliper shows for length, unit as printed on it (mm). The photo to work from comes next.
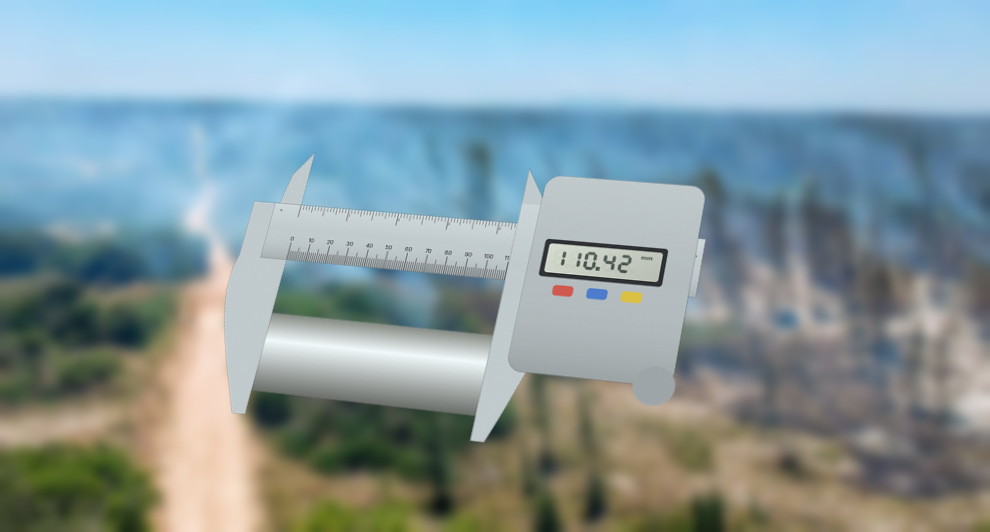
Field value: 110.42 mm
